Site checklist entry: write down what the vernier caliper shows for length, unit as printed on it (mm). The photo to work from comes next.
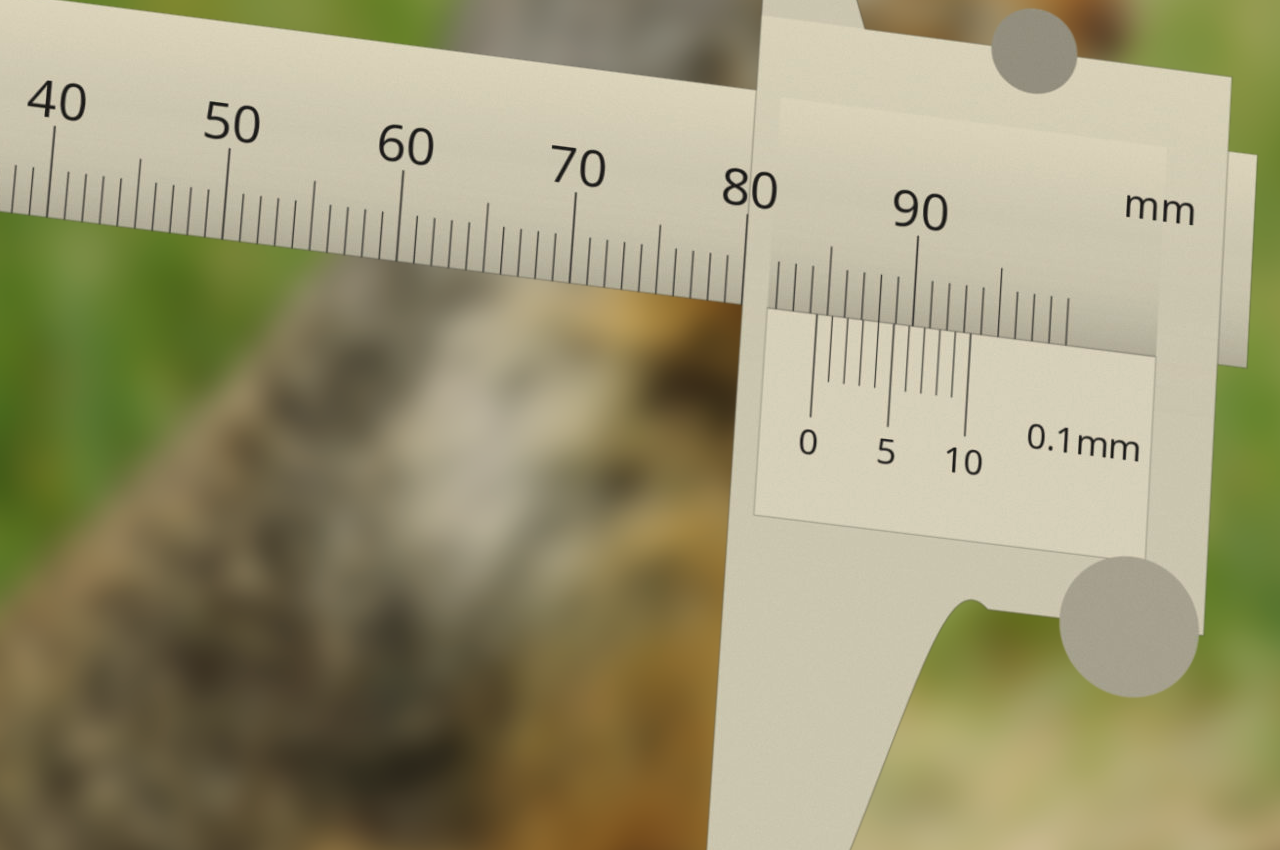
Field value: 84.4 mm
